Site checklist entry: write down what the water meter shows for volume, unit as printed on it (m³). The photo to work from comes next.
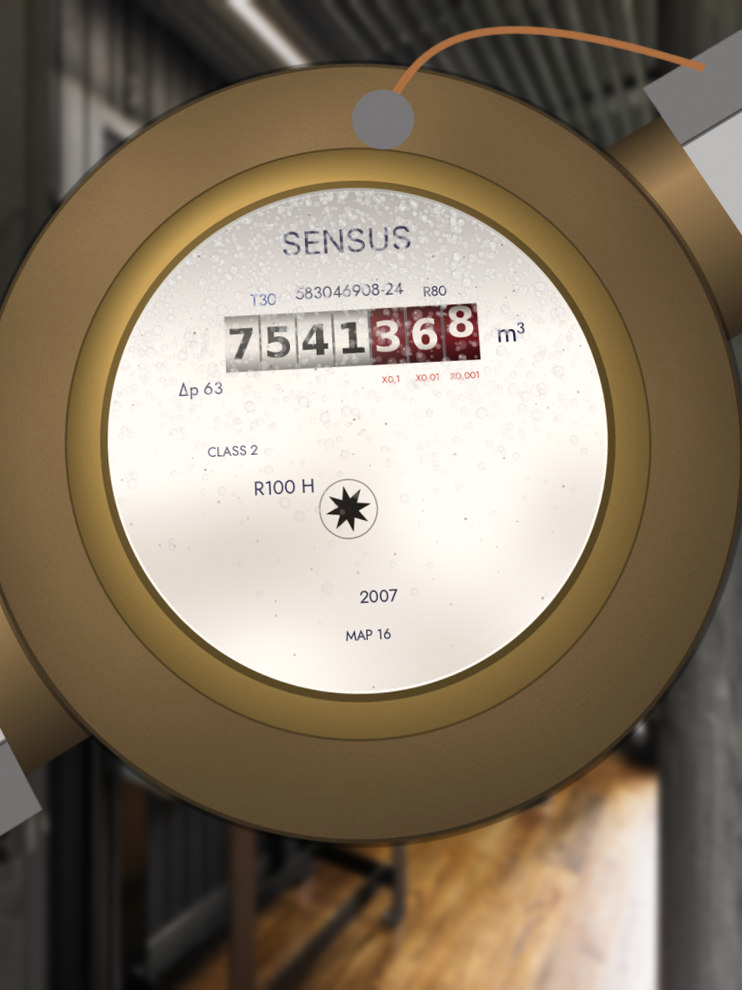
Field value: 7541.368 m³
